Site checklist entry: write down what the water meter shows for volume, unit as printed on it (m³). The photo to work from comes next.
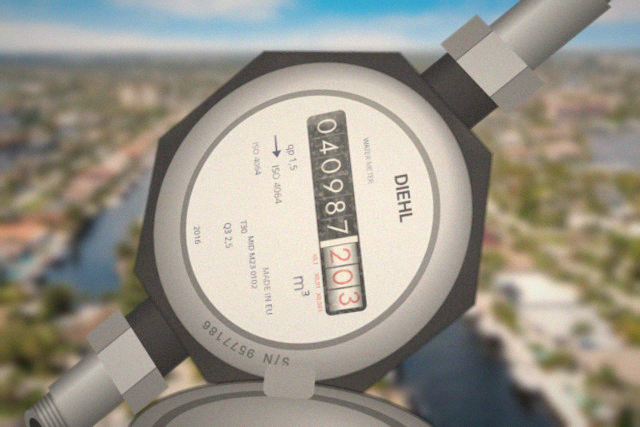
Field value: 40987.203 m³
